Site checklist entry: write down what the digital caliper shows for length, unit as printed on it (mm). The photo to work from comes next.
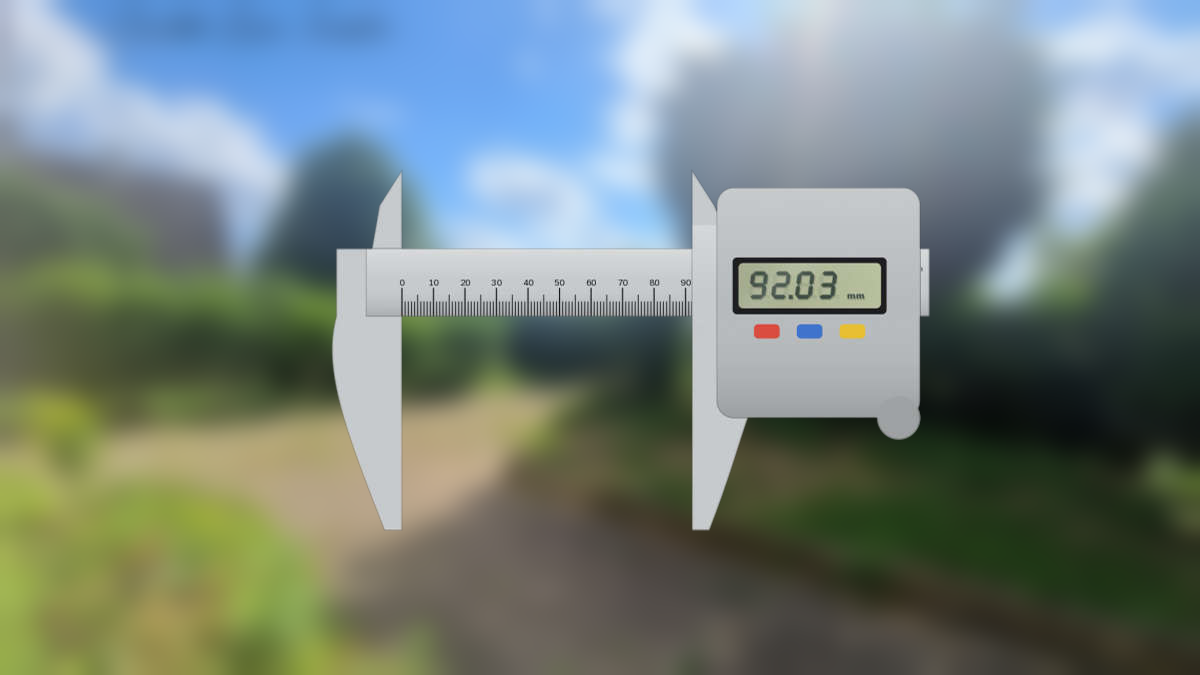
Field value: 92.03 mm
